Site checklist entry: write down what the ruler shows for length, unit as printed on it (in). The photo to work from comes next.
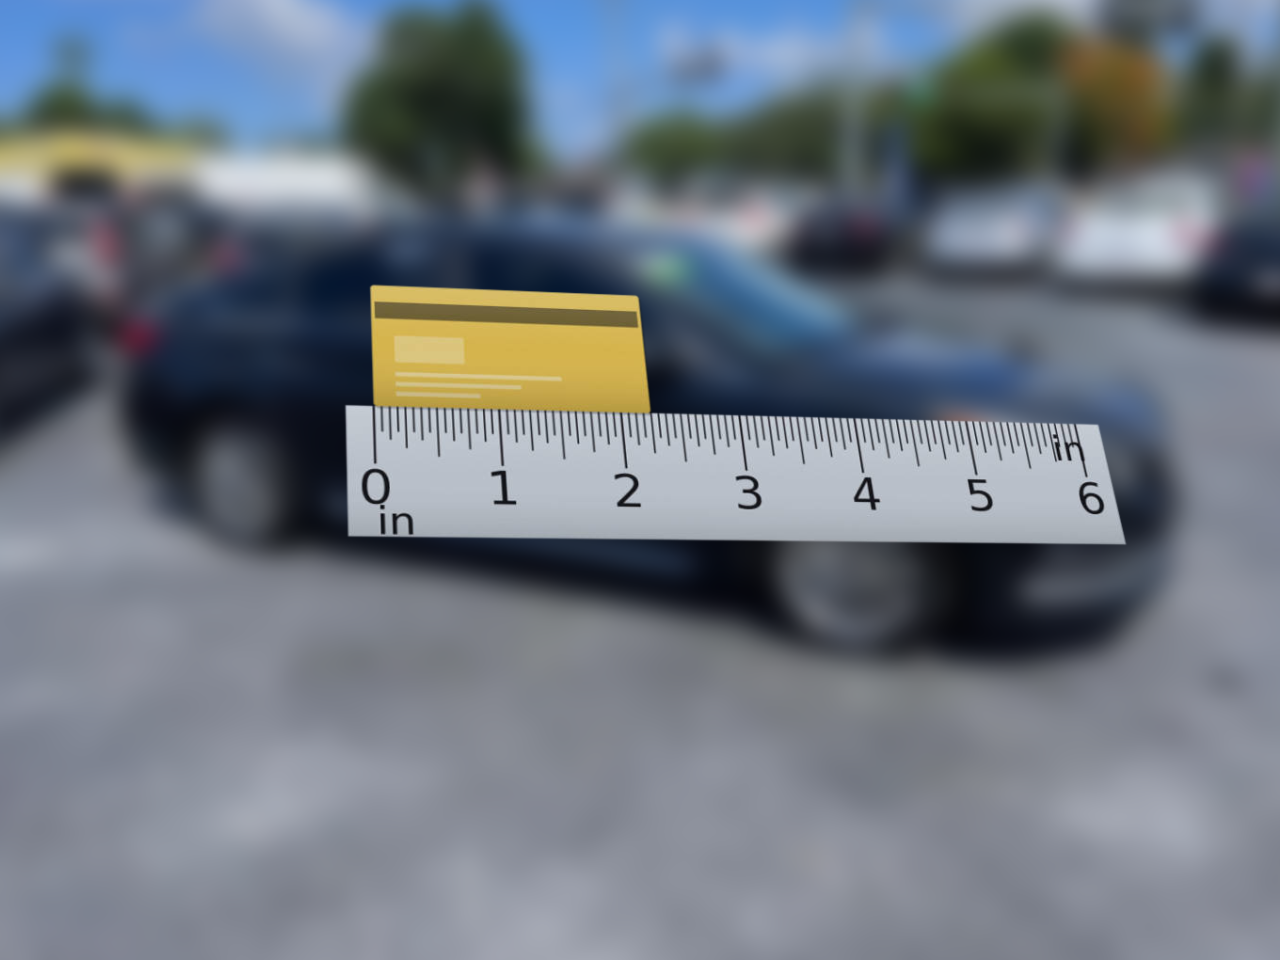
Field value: 2.25 in
